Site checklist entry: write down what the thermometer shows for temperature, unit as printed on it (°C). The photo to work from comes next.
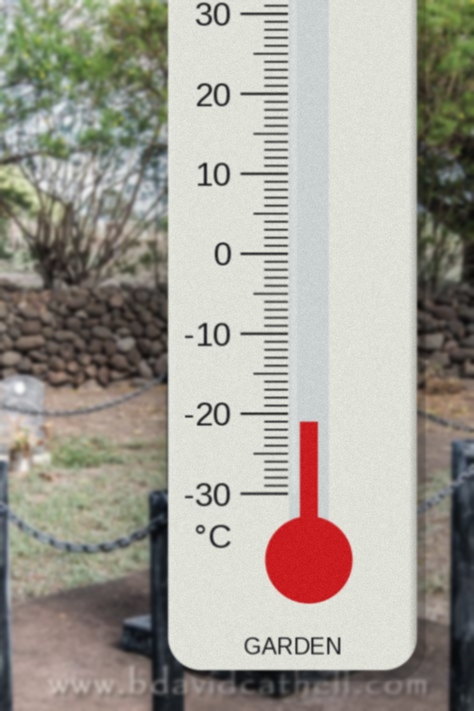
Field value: -21 °C
